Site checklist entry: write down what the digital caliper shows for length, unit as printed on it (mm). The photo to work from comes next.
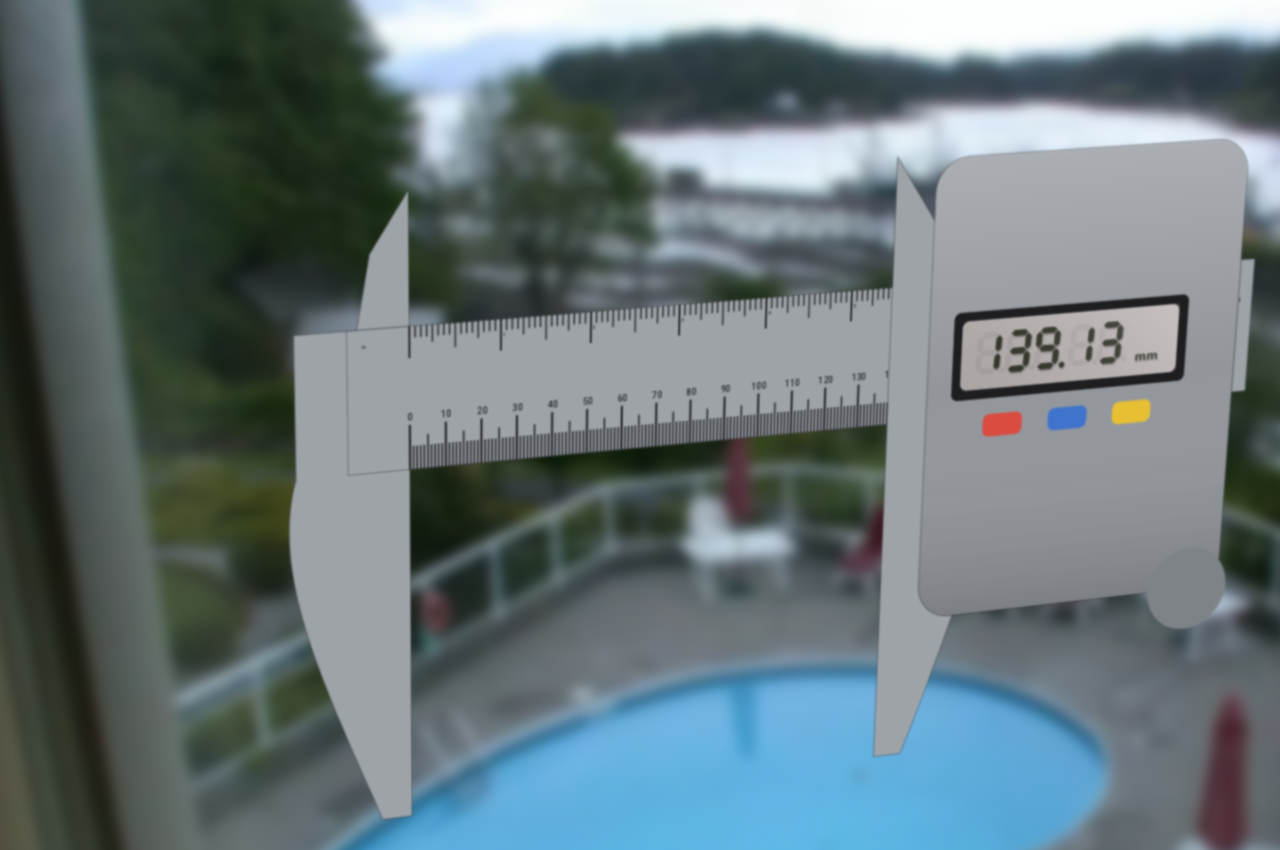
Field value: 139.13 mm
